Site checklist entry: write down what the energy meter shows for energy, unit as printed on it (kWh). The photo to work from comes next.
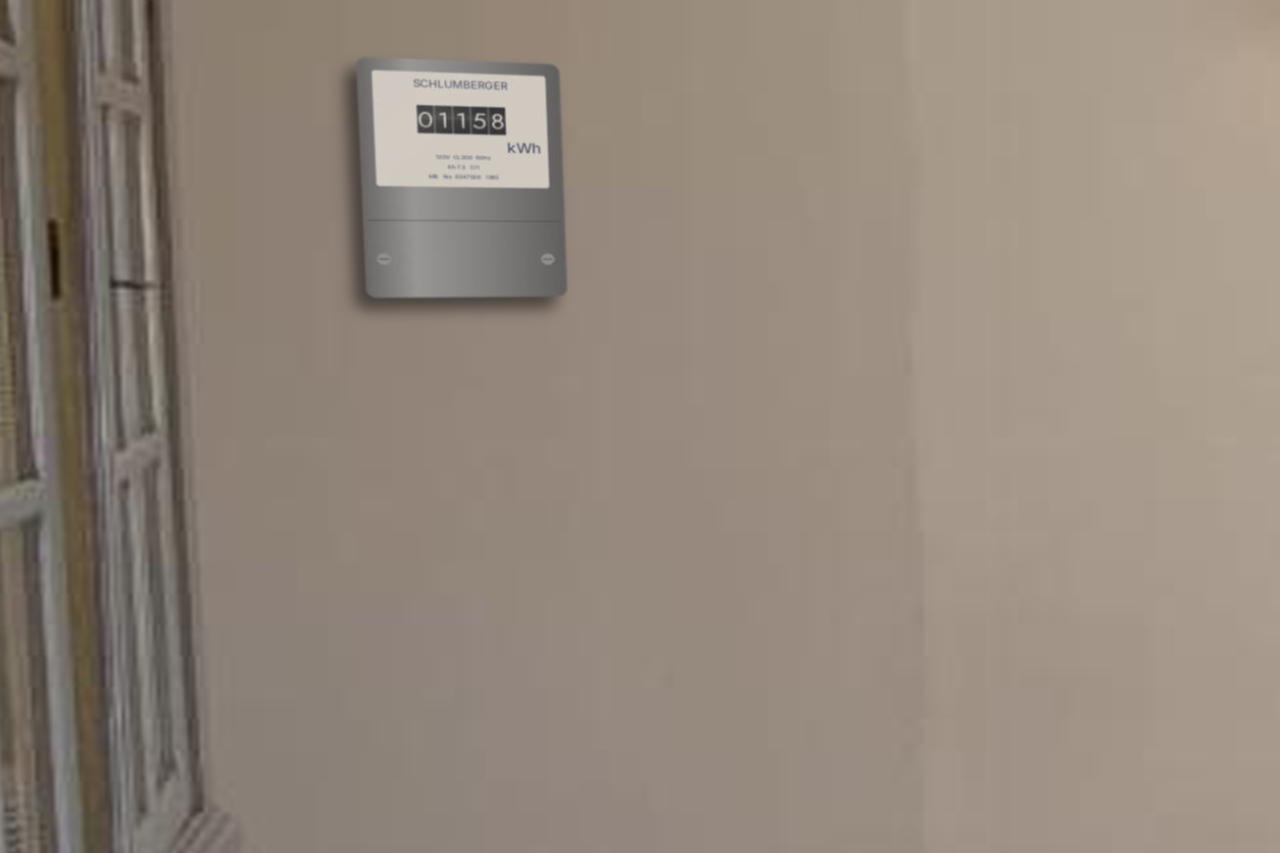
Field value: 1158 kWh
